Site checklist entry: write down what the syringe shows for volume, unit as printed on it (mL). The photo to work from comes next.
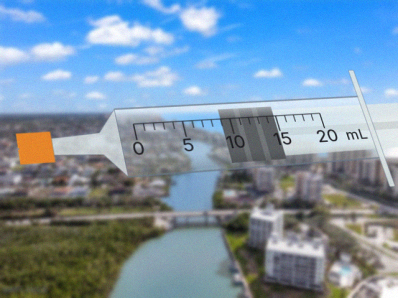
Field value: 9 mL
